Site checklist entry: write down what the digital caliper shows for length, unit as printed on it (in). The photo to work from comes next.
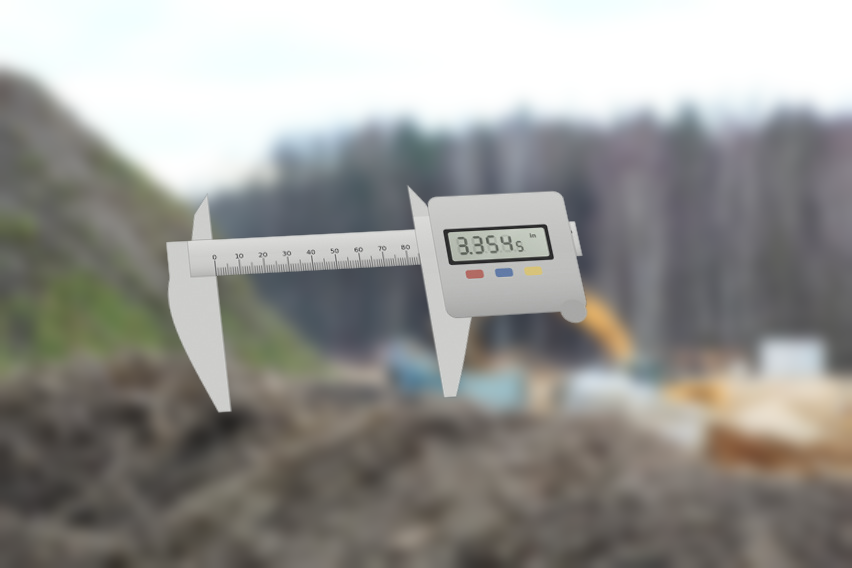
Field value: 3.3545 in
